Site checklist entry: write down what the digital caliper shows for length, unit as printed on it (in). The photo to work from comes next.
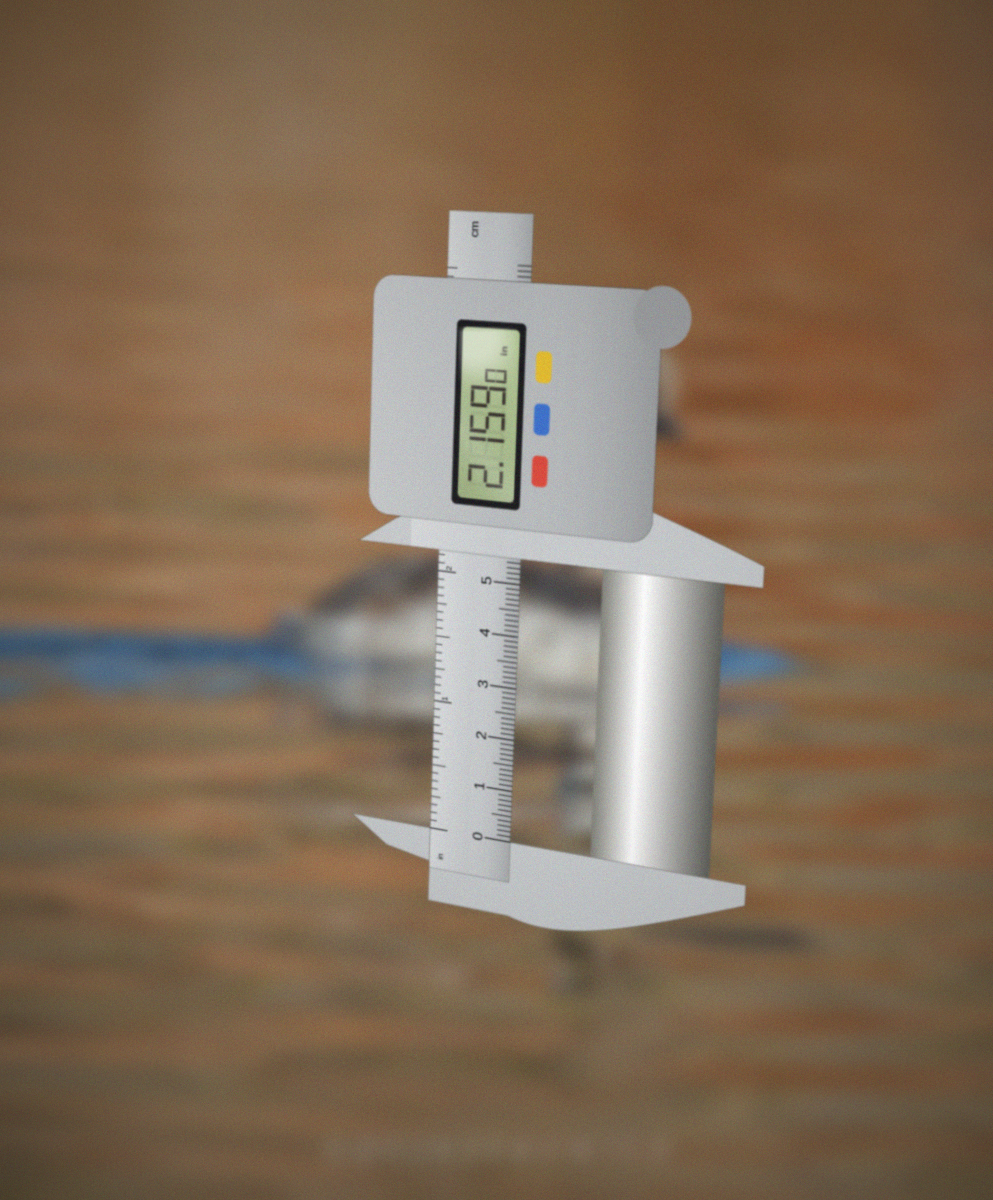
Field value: 2.1590 in
